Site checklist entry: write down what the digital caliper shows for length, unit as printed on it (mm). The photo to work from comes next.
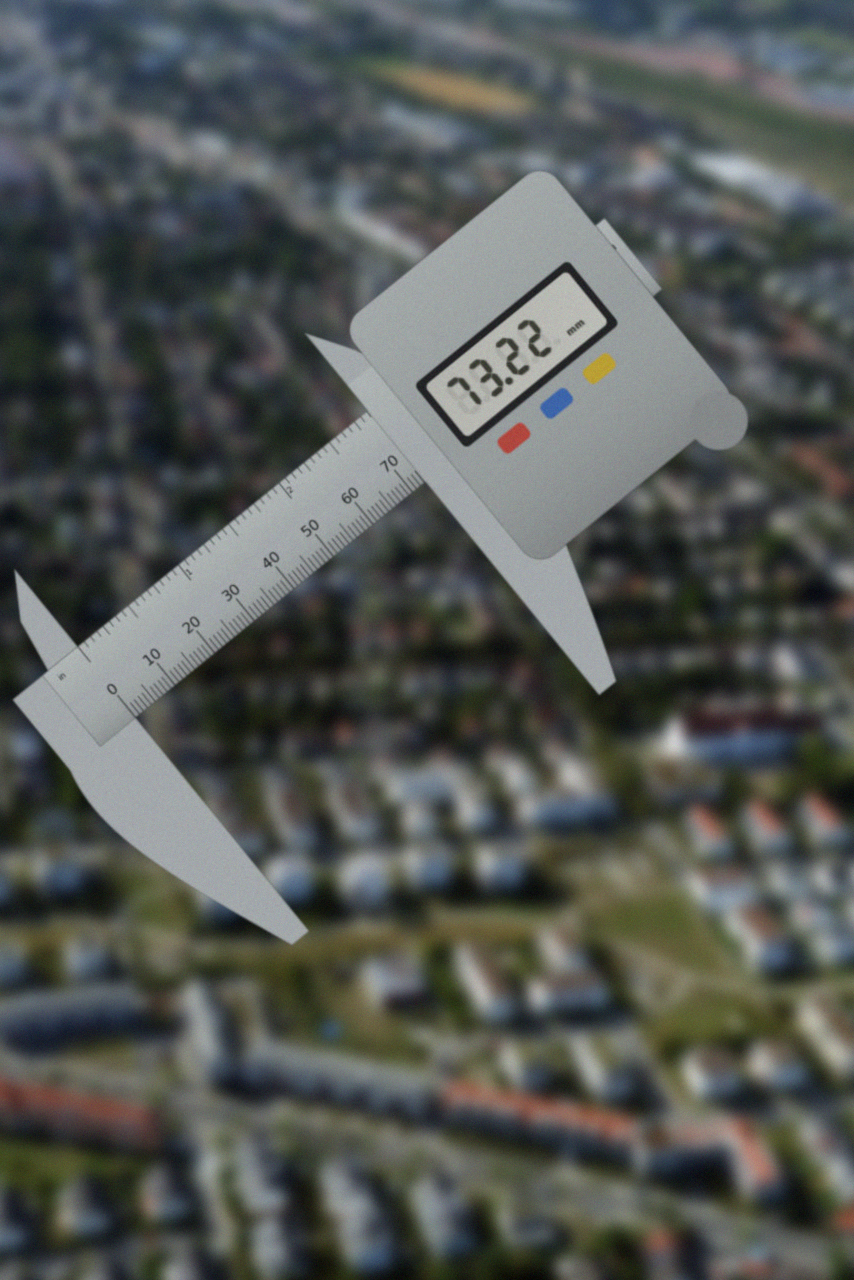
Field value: 73.22 mm
